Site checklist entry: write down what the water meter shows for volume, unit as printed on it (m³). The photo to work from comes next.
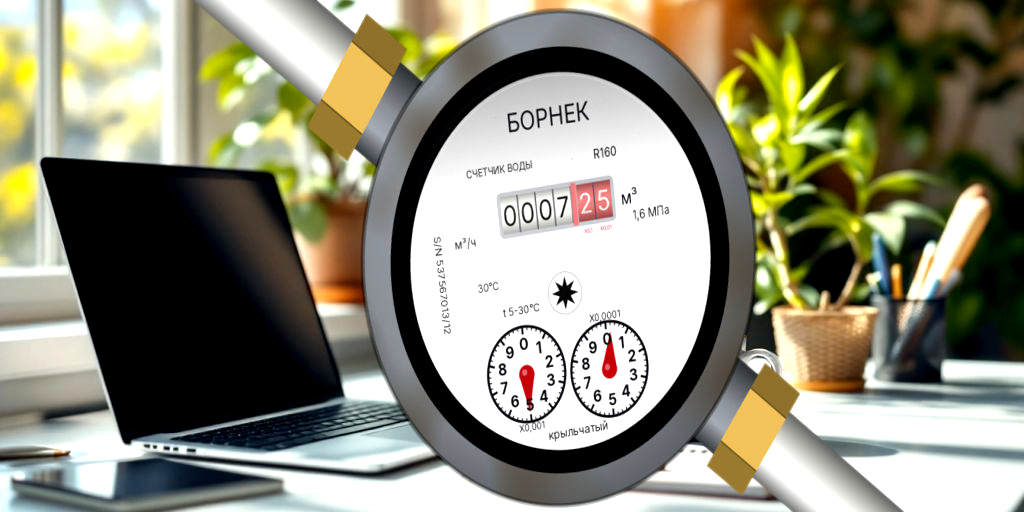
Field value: 7.2550 m³
